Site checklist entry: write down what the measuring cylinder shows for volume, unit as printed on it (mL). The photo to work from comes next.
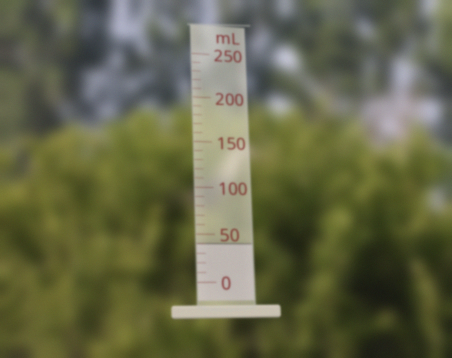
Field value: 40 mL
